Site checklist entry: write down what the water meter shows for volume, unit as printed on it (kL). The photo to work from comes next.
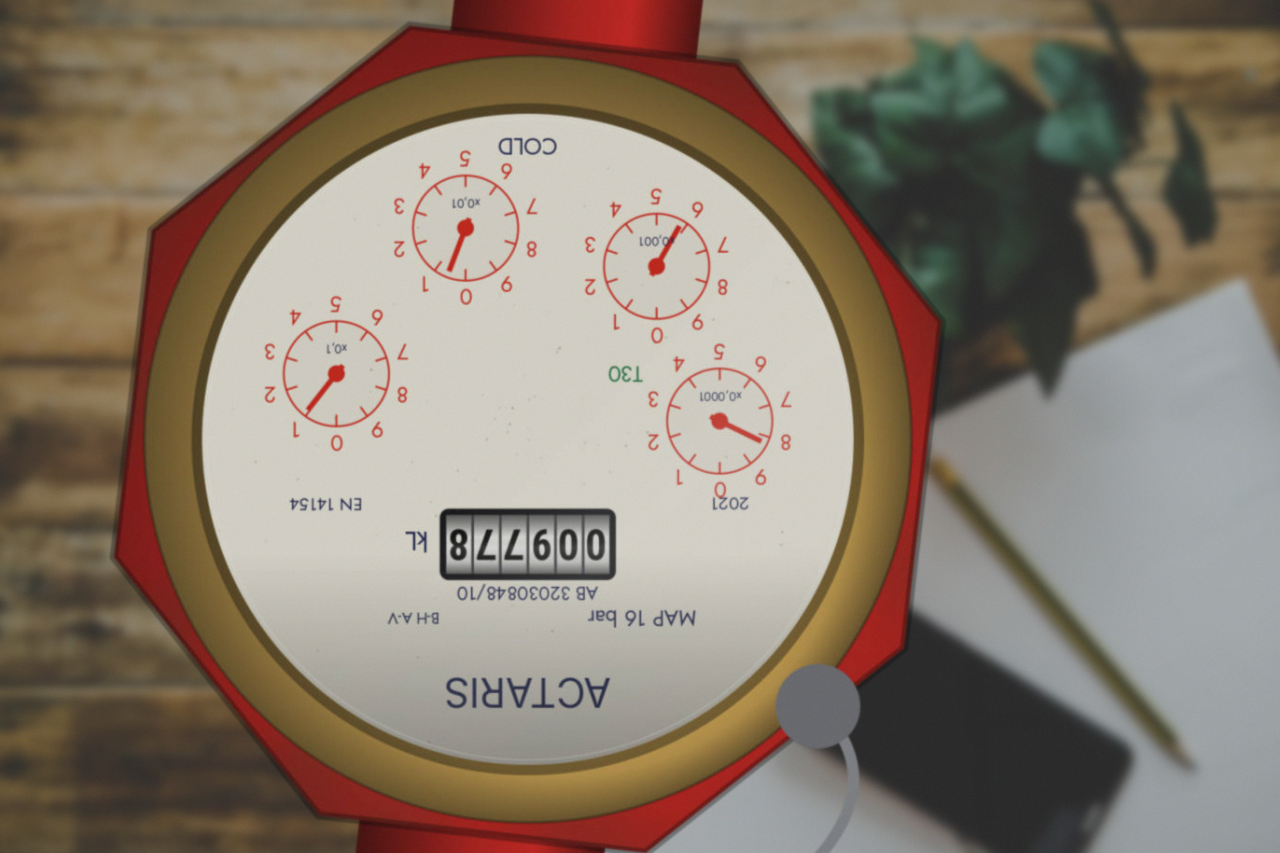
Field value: 9778.1058 kL
